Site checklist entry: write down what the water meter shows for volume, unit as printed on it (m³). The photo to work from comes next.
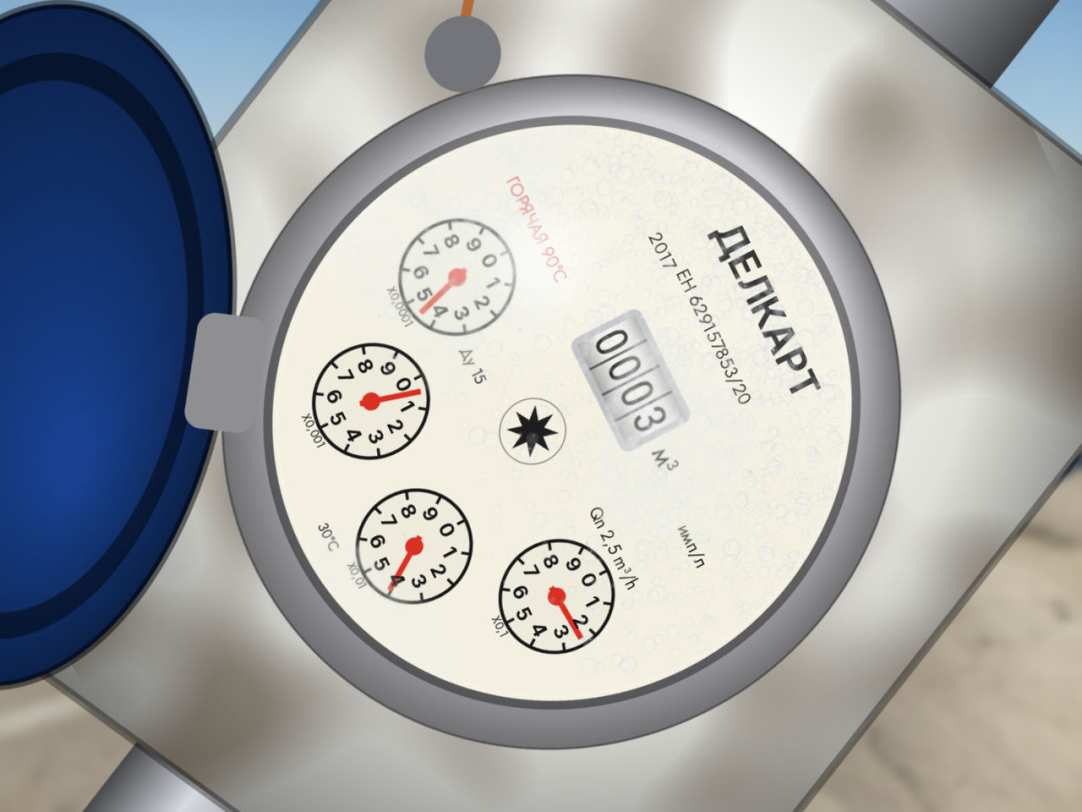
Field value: 3.2404 m³
